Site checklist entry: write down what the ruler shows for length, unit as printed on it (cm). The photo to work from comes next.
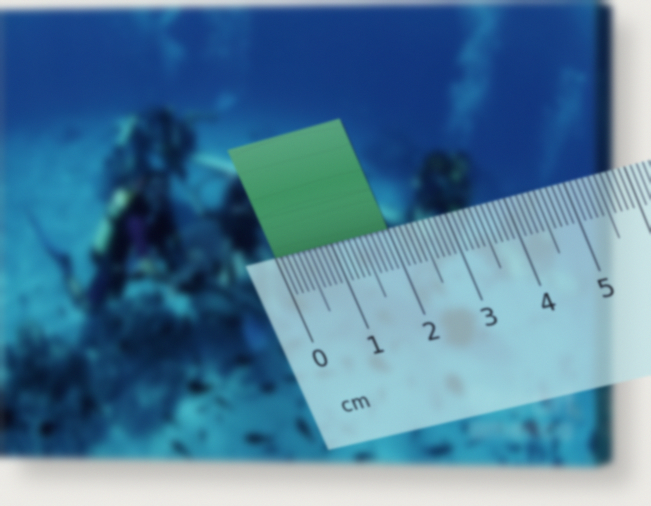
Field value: 2 cm
